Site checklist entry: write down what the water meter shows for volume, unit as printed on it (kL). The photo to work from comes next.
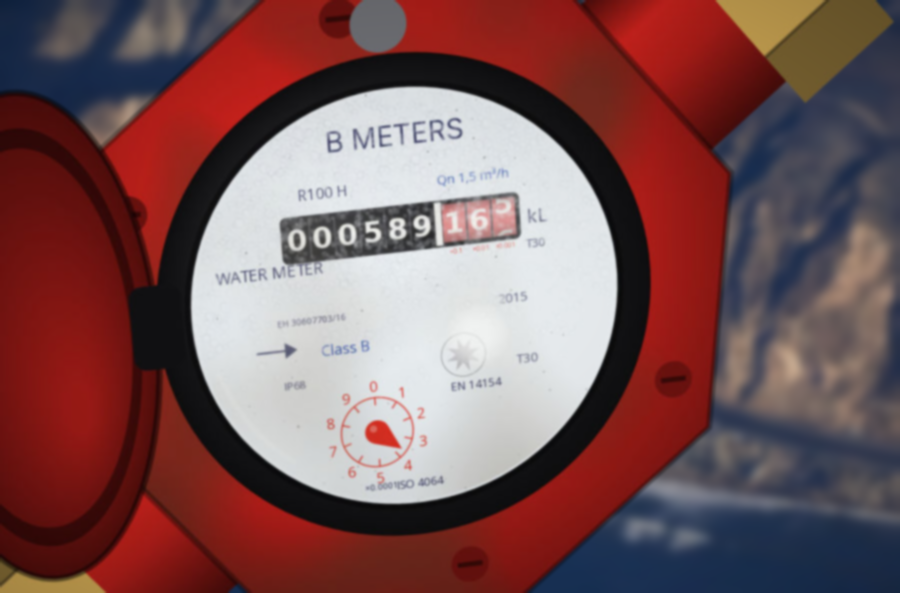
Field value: 589.1653 kL
